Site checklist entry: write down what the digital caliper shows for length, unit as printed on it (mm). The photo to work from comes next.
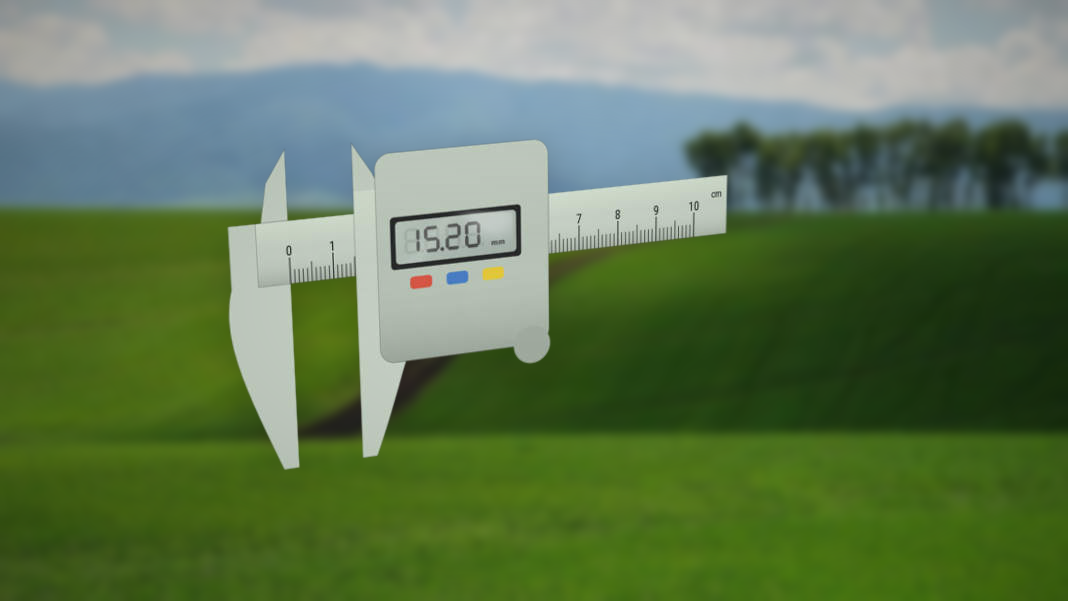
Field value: 15.20 mm
